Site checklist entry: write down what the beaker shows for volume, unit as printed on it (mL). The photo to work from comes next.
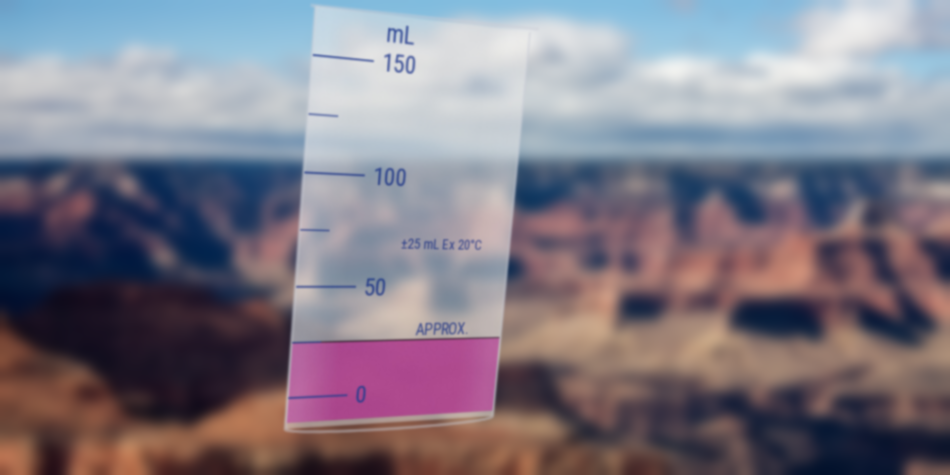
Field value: 25 mL
